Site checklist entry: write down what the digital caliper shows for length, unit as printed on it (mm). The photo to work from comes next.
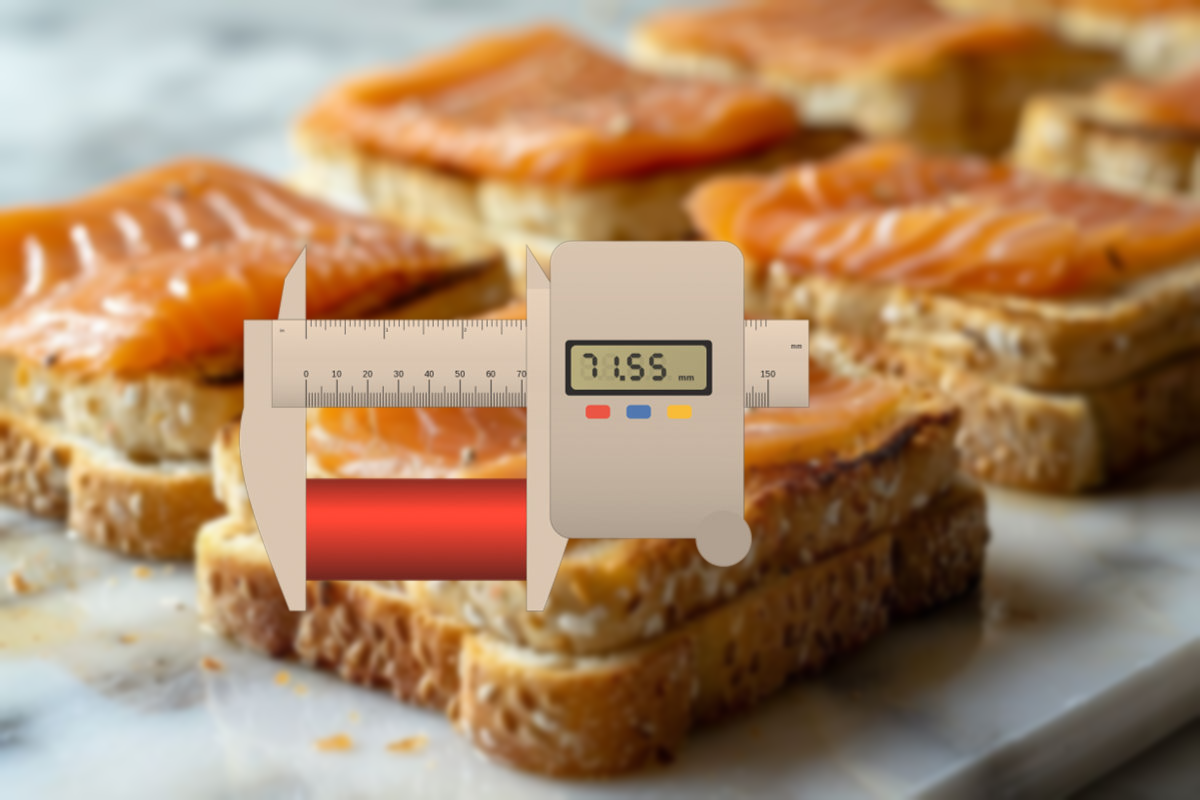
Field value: 71.55 mm
